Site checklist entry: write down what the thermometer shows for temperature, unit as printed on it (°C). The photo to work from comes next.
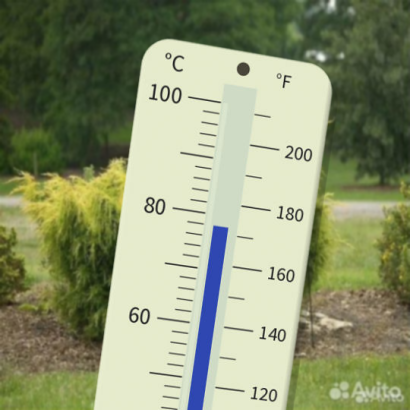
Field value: 78 °C
